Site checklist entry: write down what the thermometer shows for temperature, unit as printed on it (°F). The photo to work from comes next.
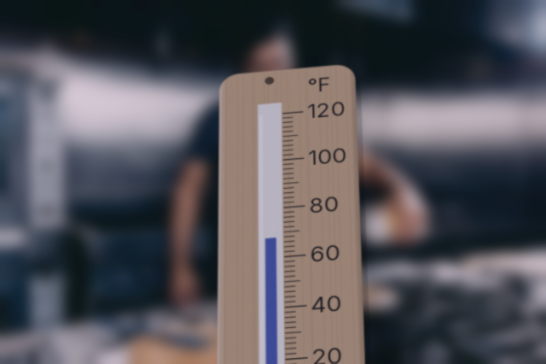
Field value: 68 °F
